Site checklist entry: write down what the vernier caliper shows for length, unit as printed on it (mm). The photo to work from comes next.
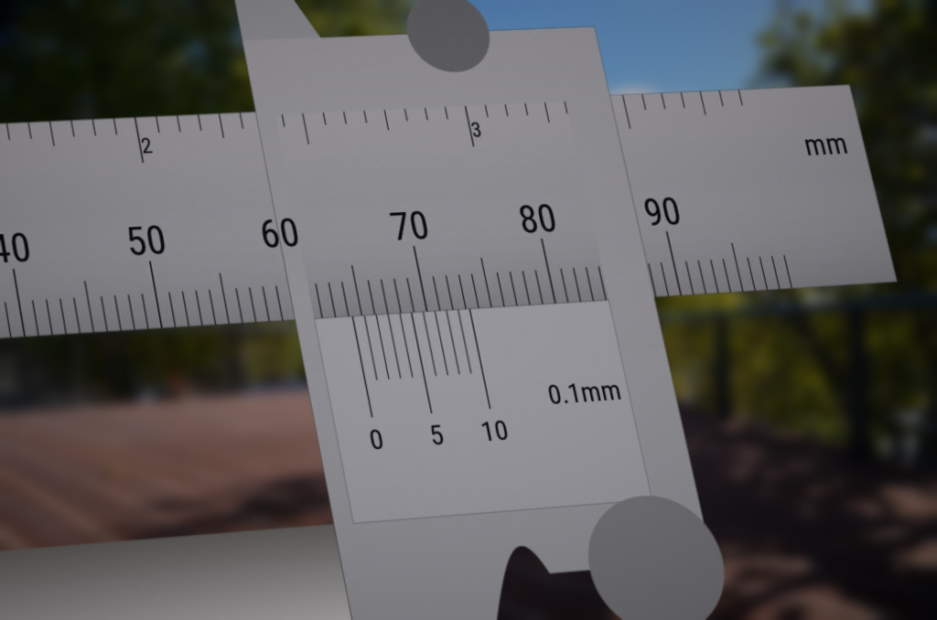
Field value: 64.3 mm
